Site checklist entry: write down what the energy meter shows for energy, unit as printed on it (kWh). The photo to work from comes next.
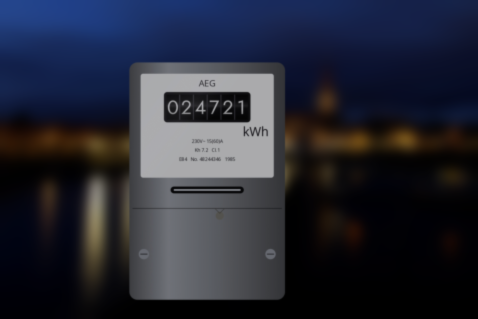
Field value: 24721 kWh
